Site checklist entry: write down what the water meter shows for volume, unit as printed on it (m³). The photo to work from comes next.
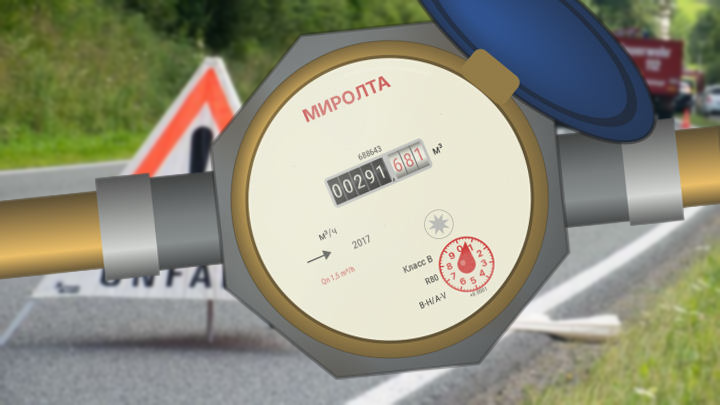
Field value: 291.6810 m³
